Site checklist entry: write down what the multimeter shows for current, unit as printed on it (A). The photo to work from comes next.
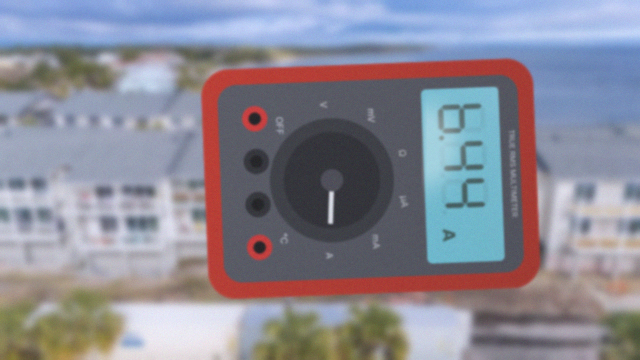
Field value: 6.44 A
